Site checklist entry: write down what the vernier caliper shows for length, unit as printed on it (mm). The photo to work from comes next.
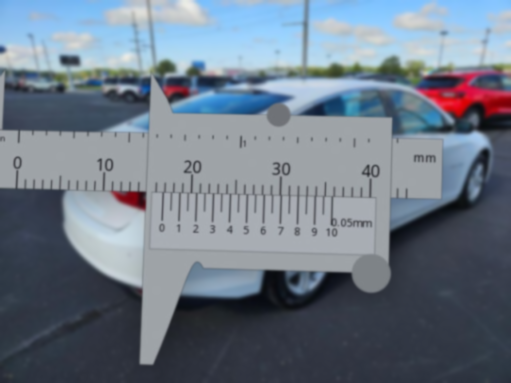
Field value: 16.8 mm
